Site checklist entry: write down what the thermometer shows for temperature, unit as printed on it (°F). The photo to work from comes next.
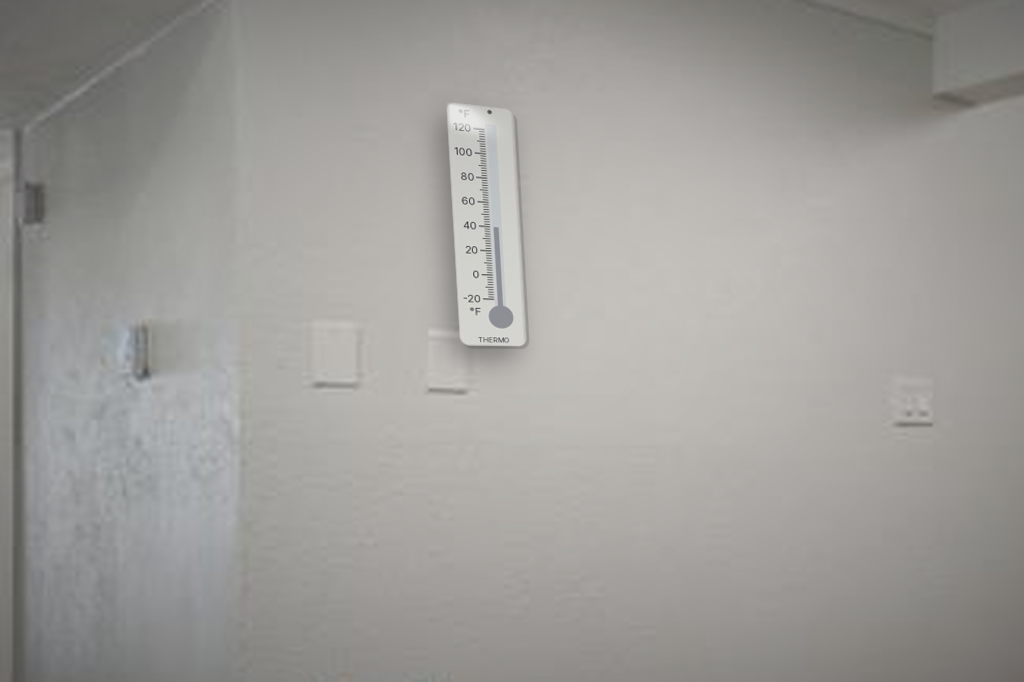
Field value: 40 °F
